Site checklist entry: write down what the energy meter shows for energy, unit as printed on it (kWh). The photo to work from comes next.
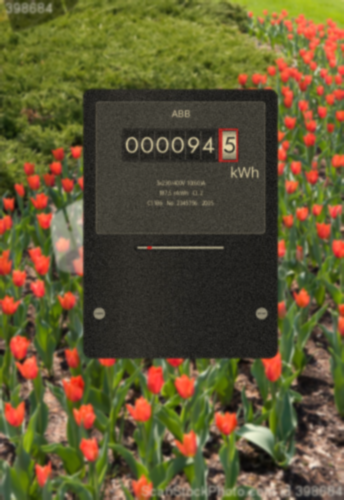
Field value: 94.5 kWh
